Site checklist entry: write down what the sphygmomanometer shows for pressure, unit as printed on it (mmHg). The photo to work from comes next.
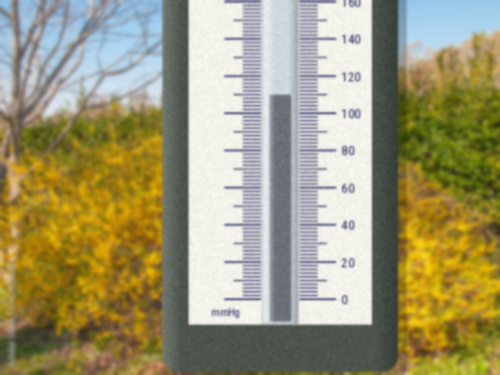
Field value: 110 mmHg
